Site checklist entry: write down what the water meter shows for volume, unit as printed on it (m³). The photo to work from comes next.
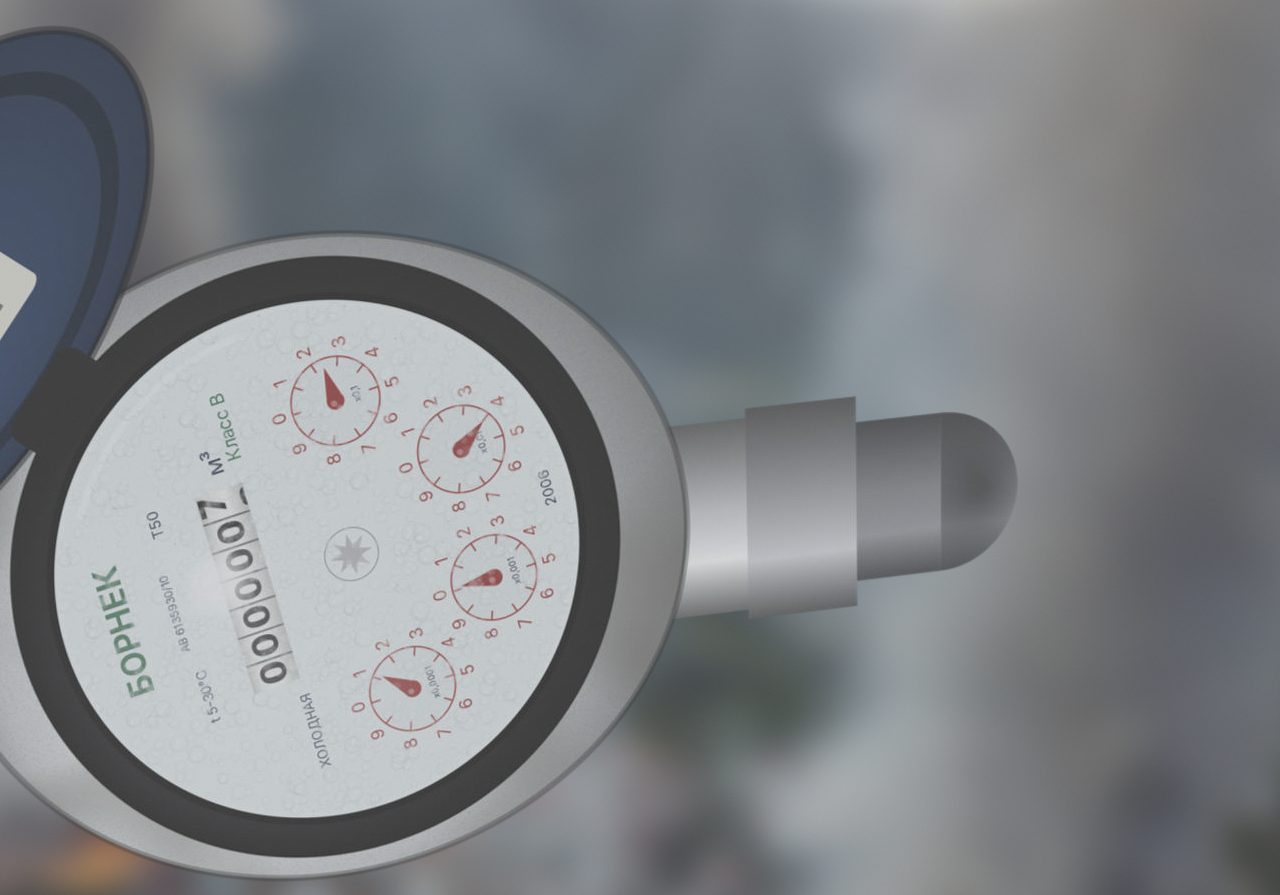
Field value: 7.2401 m³
